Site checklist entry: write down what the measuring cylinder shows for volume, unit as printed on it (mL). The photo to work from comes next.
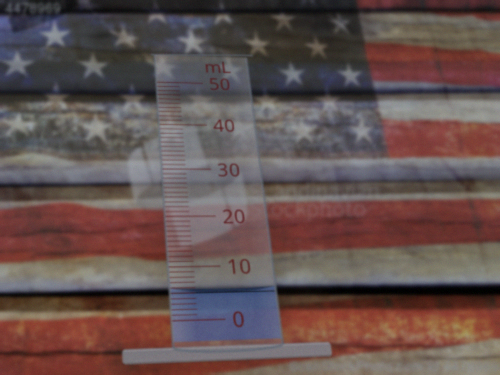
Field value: 5 mL
